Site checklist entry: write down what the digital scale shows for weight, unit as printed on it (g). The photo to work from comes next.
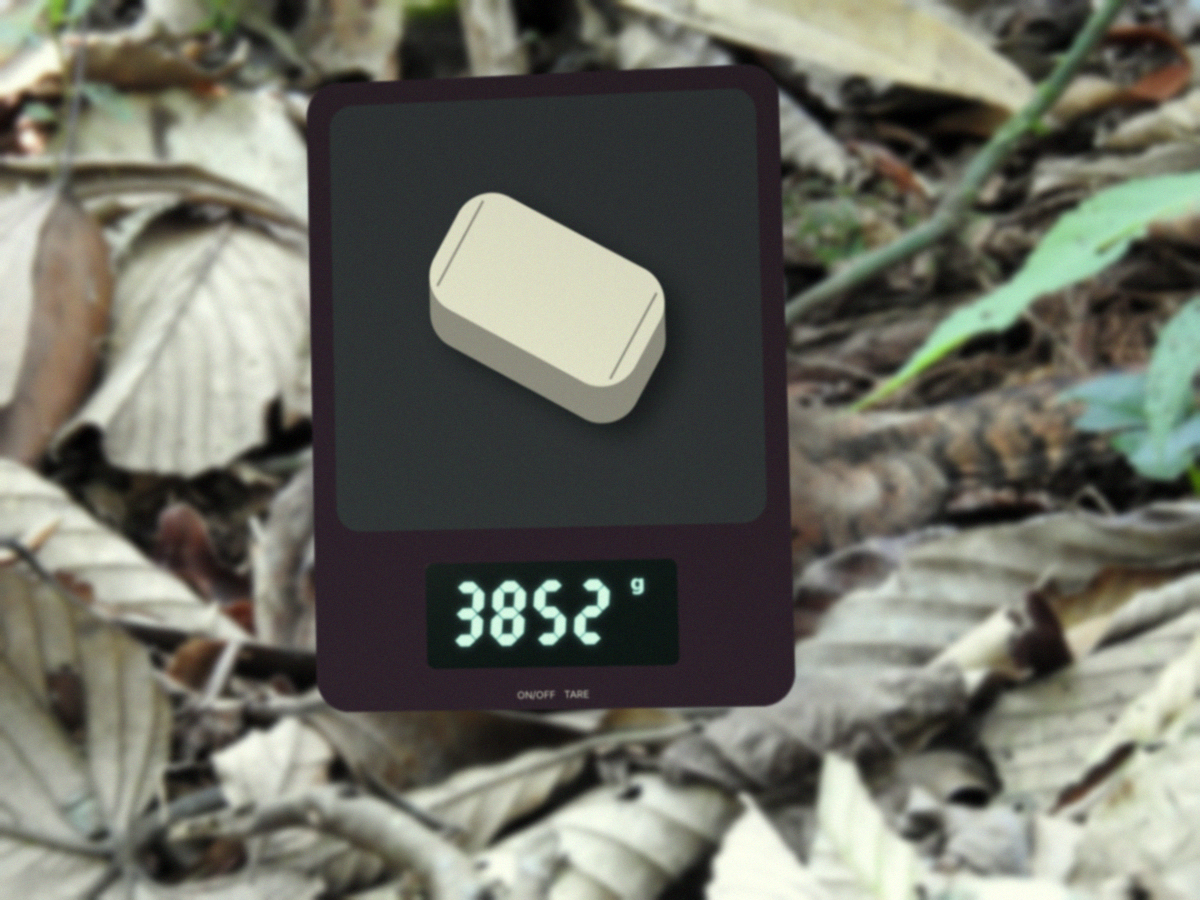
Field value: 3852 g
